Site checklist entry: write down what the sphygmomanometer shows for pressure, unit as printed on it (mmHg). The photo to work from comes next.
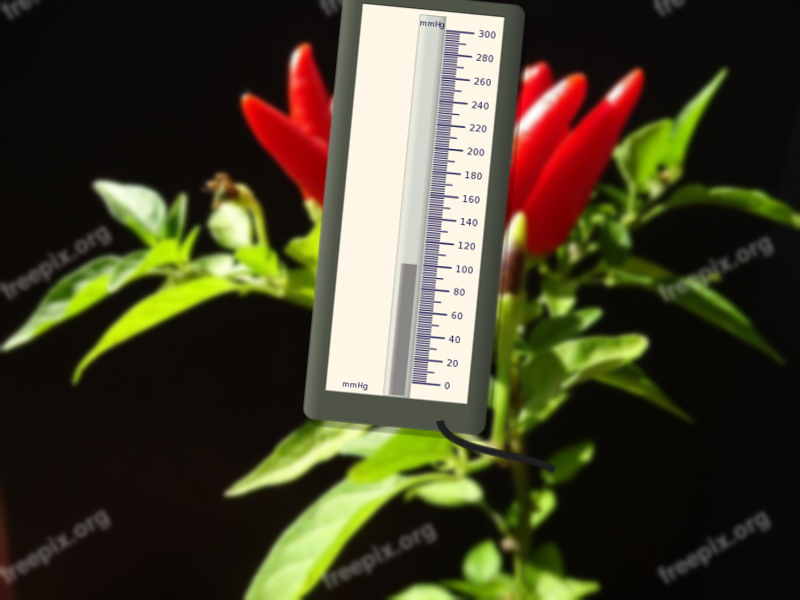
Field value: 100 mmHg
